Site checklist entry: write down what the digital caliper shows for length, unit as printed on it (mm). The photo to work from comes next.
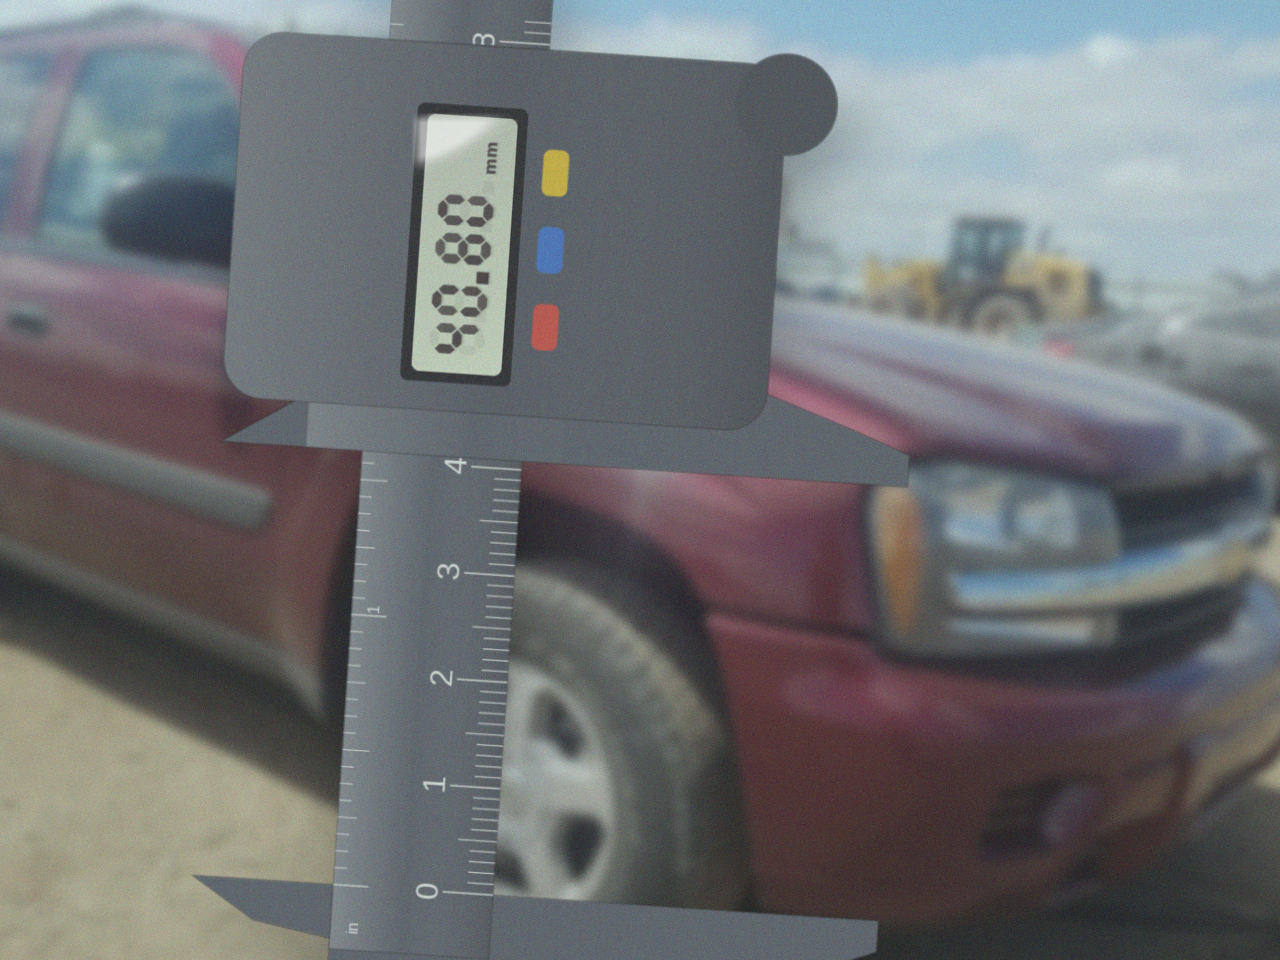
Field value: 40.80 mm
